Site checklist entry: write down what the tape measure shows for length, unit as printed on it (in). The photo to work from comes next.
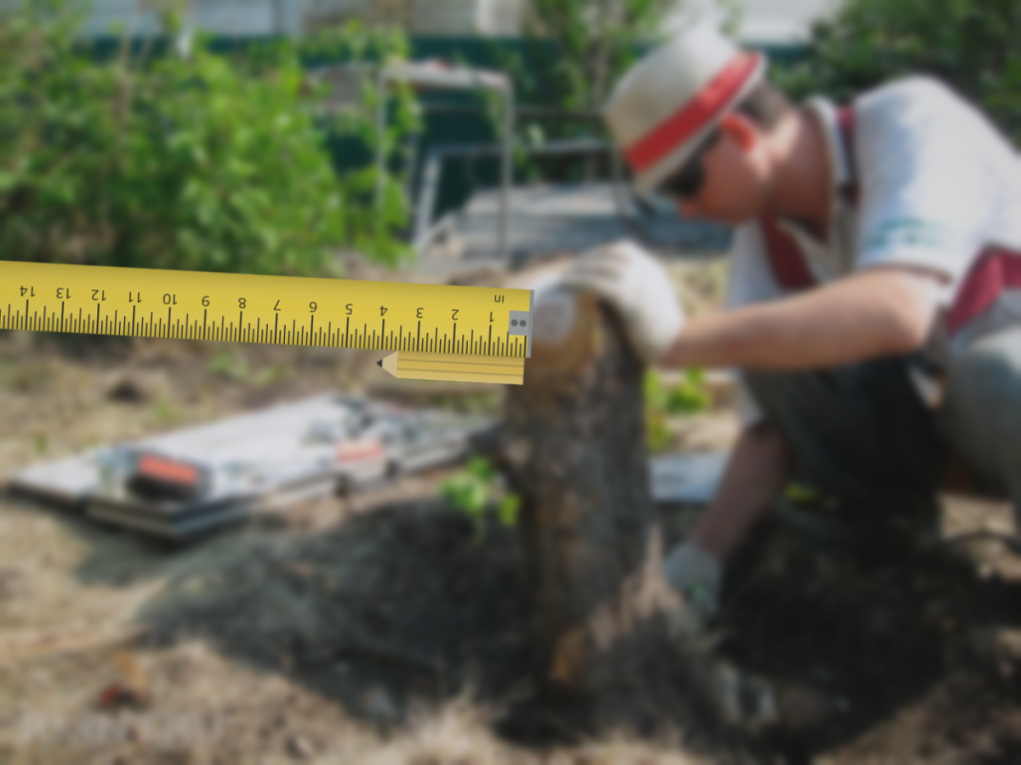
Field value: 4.125 in
